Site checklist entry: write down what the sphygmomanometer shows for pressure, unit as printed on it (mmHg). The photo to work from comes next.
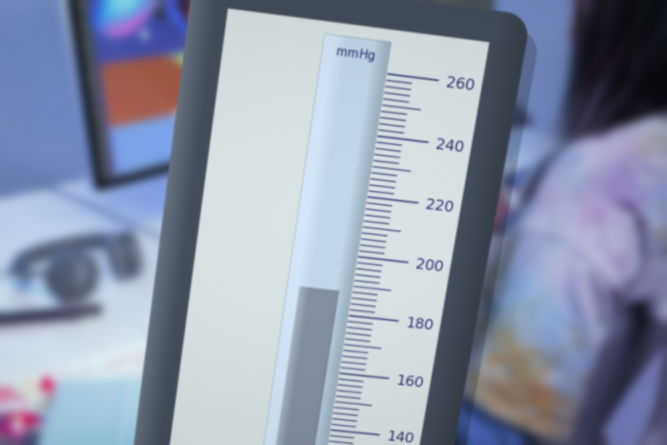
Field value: 188 mmHg
